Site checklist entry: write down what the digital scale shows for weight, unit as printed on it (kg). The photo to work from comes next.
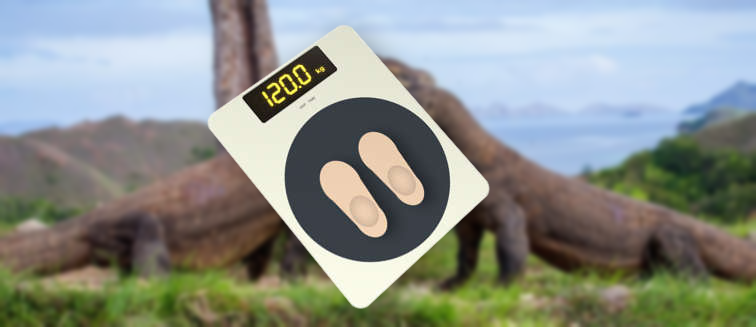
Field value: 120.0 kg
